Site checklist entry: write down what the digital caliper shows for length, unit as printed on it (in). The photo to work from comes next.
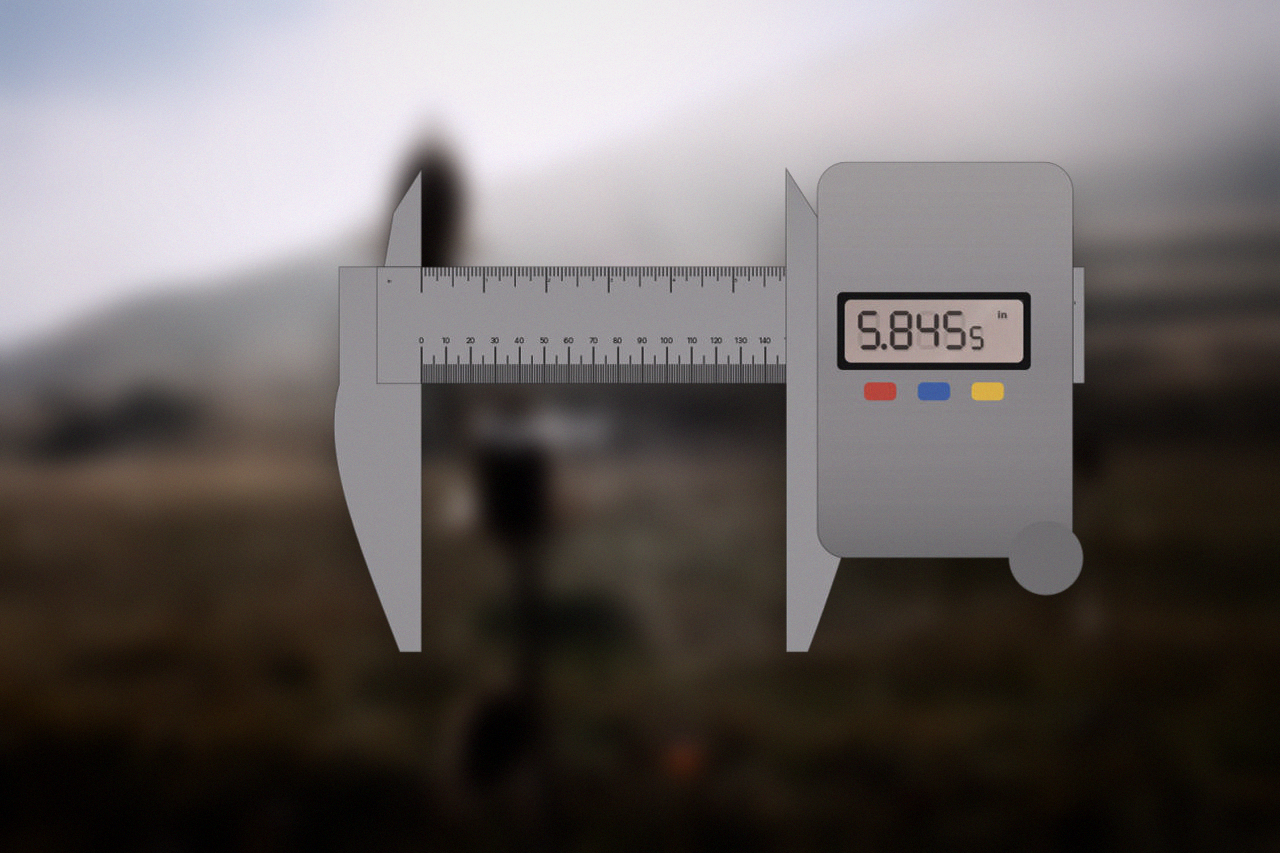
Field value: 5.8455 in
